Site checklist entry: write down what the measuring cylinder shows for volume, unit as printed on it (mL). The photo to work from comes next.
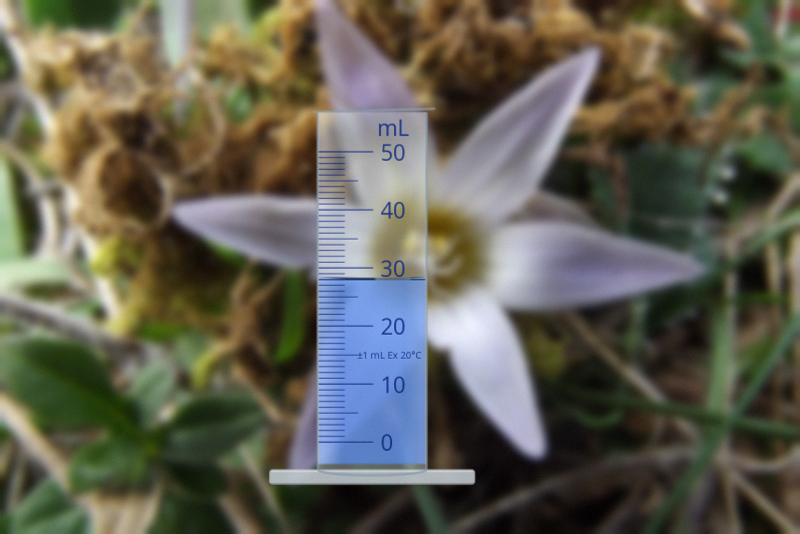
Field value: 28 mL
